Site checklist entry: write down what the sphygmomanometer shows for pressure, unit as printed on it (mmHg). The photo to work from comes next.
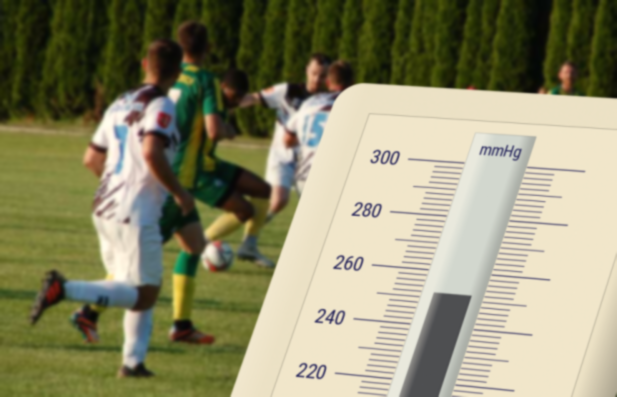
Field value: 252 mmHg
